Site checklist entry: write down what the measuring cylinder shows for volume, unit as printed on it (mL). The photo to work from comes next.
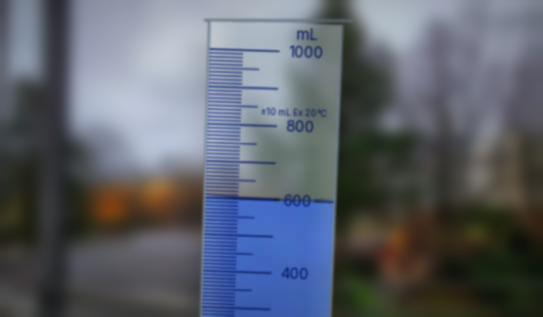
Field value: 600 mL
